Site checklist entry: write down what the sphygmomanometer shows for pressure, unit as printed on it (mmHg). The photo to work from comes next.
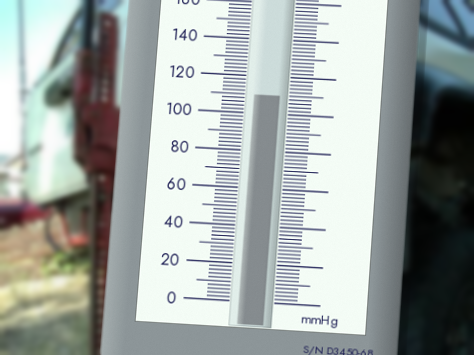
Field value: 110 mmHg
